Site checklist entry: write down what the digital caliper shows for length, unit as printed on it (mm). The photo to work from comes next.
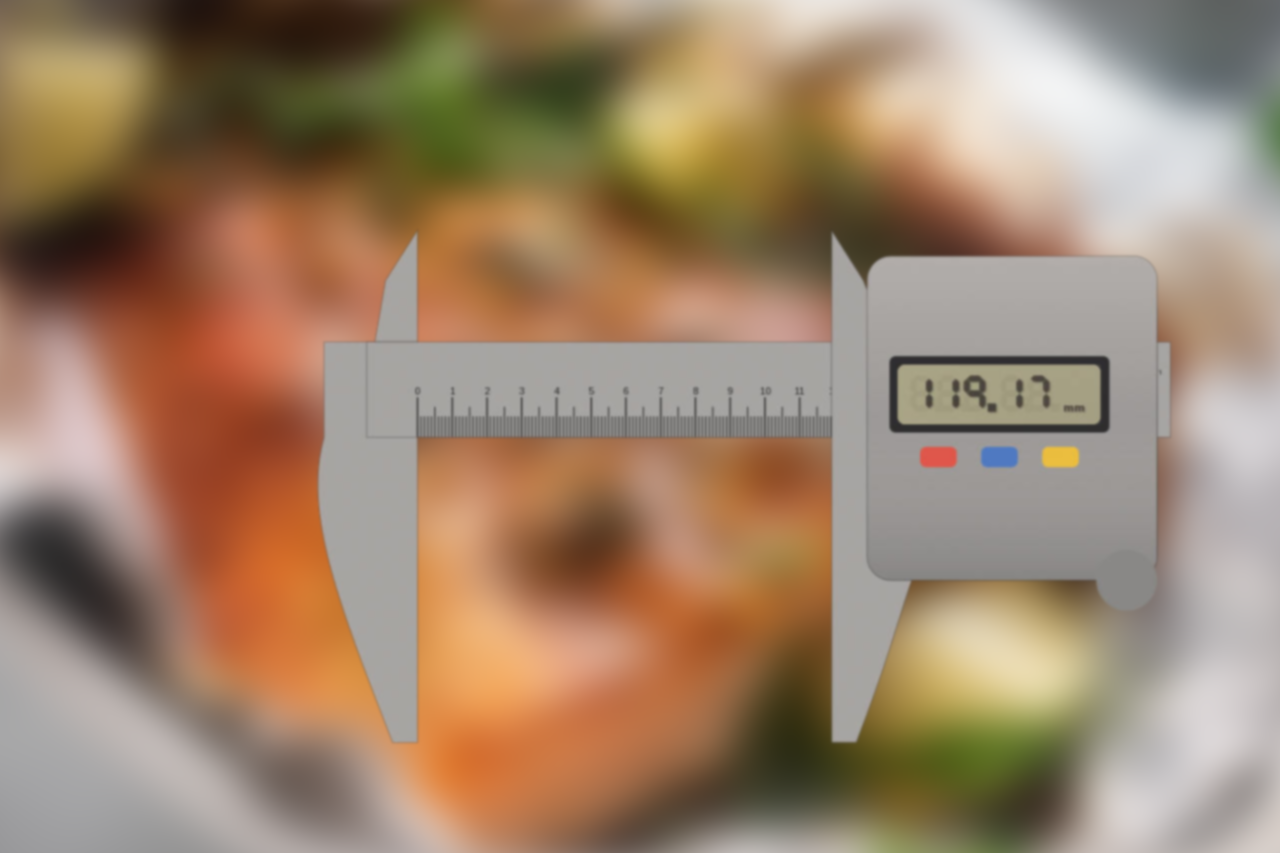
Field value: 119.17 mm
